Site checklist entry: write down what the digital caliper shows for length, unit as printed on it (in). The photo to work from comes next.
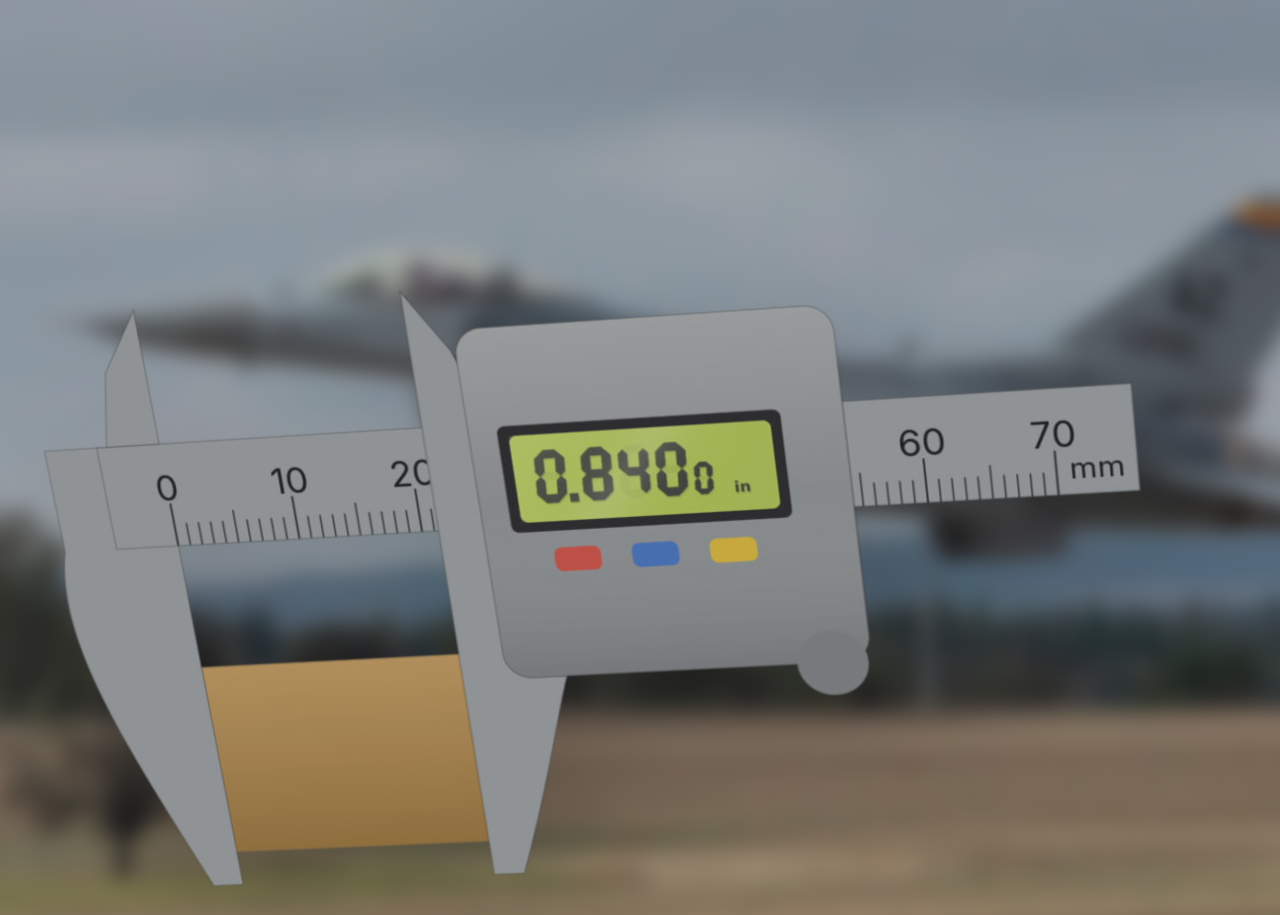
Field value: 0.8400 in
